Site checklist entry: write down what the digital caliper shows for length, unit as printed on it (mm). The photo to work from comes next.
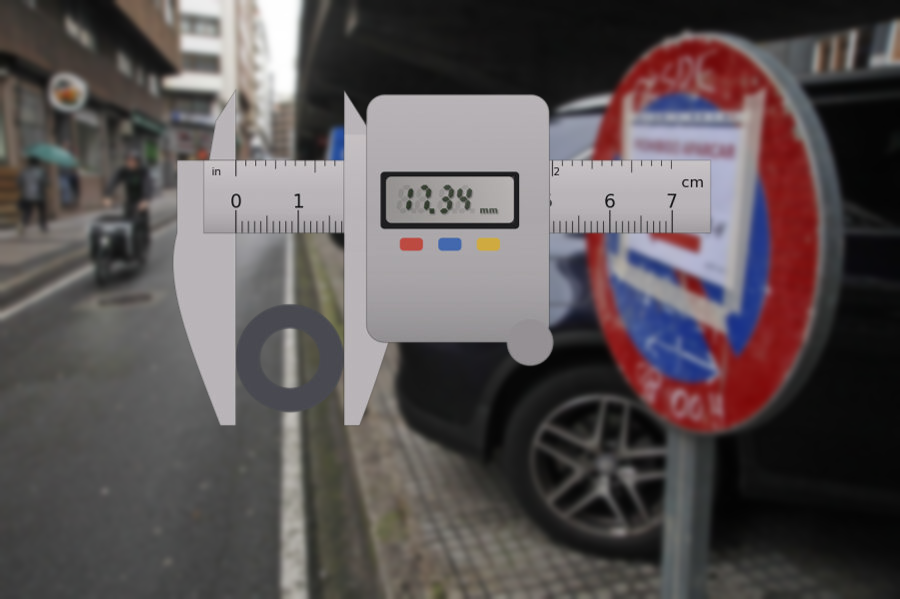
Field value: 17.34 mm
